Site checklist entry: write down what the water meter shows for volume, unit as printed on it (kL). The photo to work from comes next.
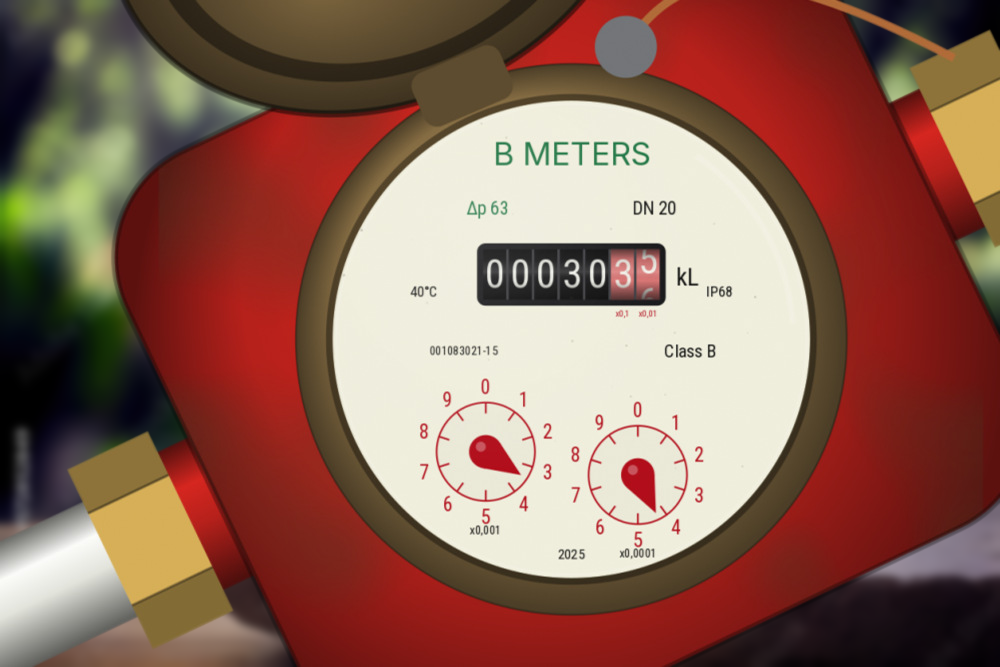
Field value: 30.3534 kL
